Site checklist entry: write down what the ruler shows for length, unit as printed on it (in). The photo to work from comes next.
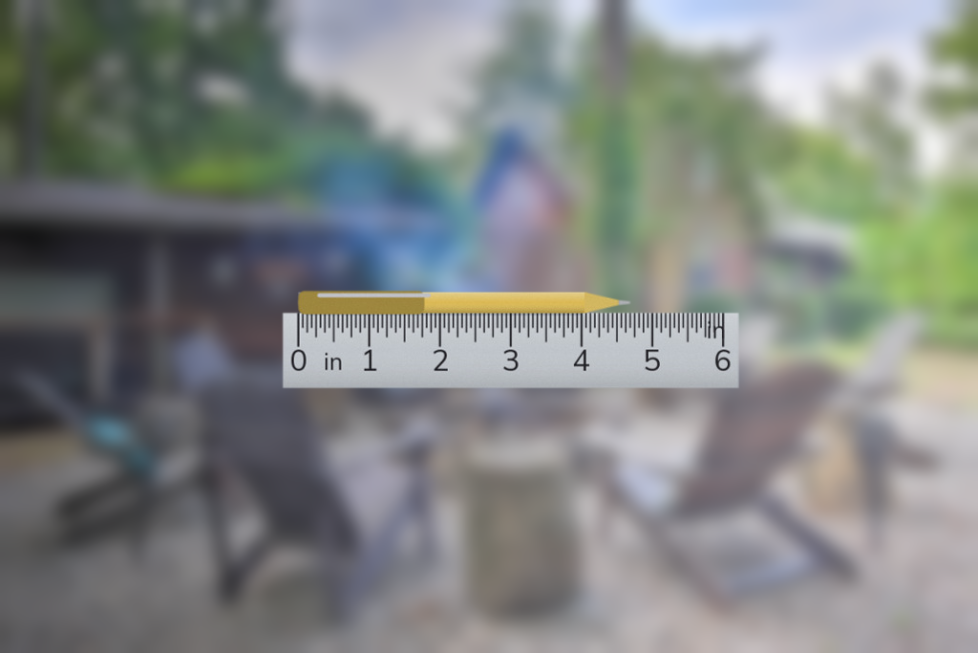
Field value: 4.6875 in
